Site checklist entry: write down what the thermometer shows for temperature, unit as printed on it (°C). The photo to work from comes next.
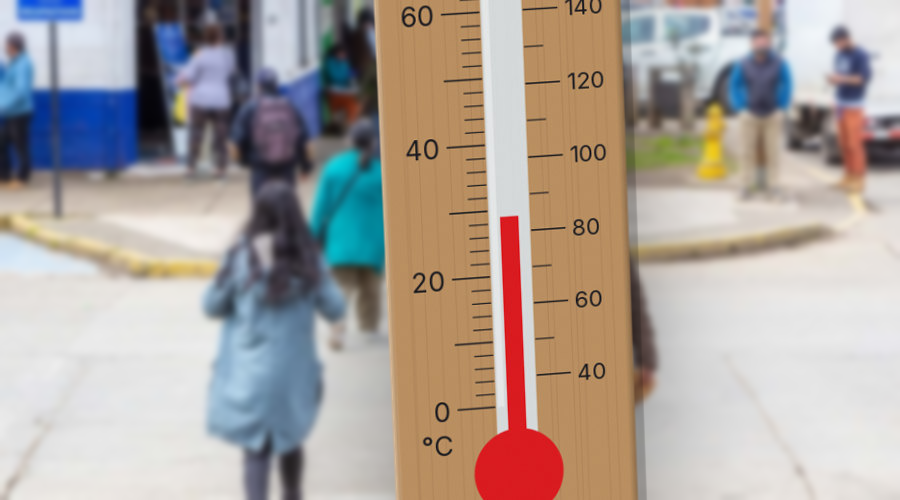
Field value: 29 °C
